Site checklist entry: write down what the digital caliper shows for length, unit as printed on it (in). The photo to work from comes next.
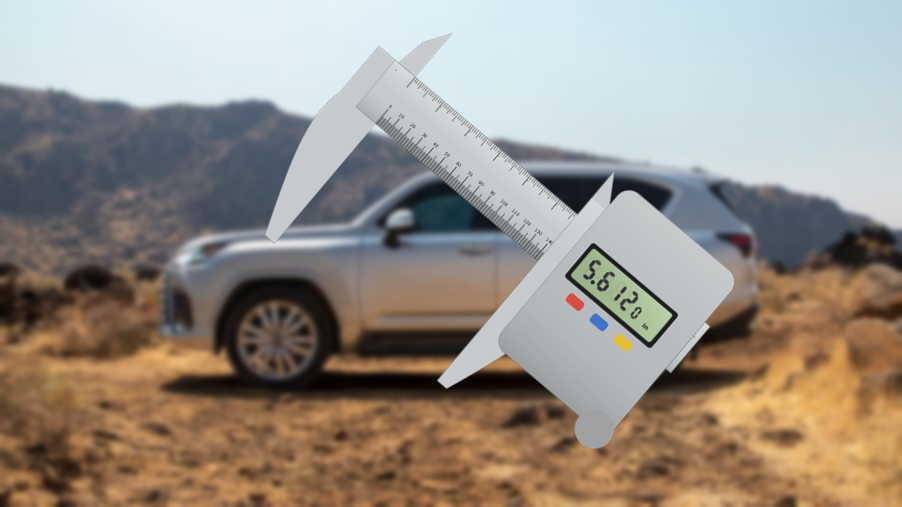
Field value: 5.6120 in
